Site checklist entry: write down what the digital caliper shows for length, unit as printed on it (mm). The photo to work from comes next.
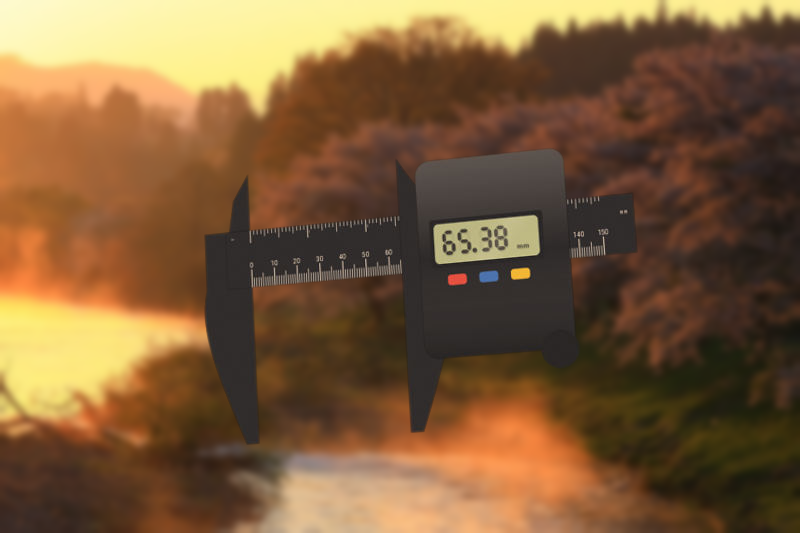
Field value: 65.38 mm
